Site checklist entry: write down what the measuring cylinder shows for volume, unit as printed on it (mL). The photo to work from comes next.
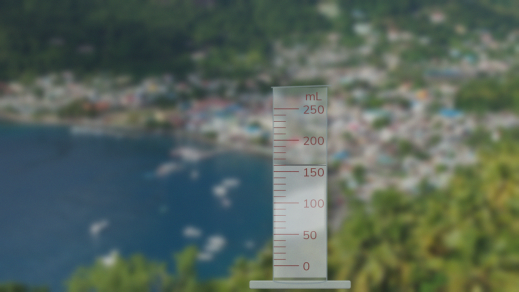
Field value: 160 mL
